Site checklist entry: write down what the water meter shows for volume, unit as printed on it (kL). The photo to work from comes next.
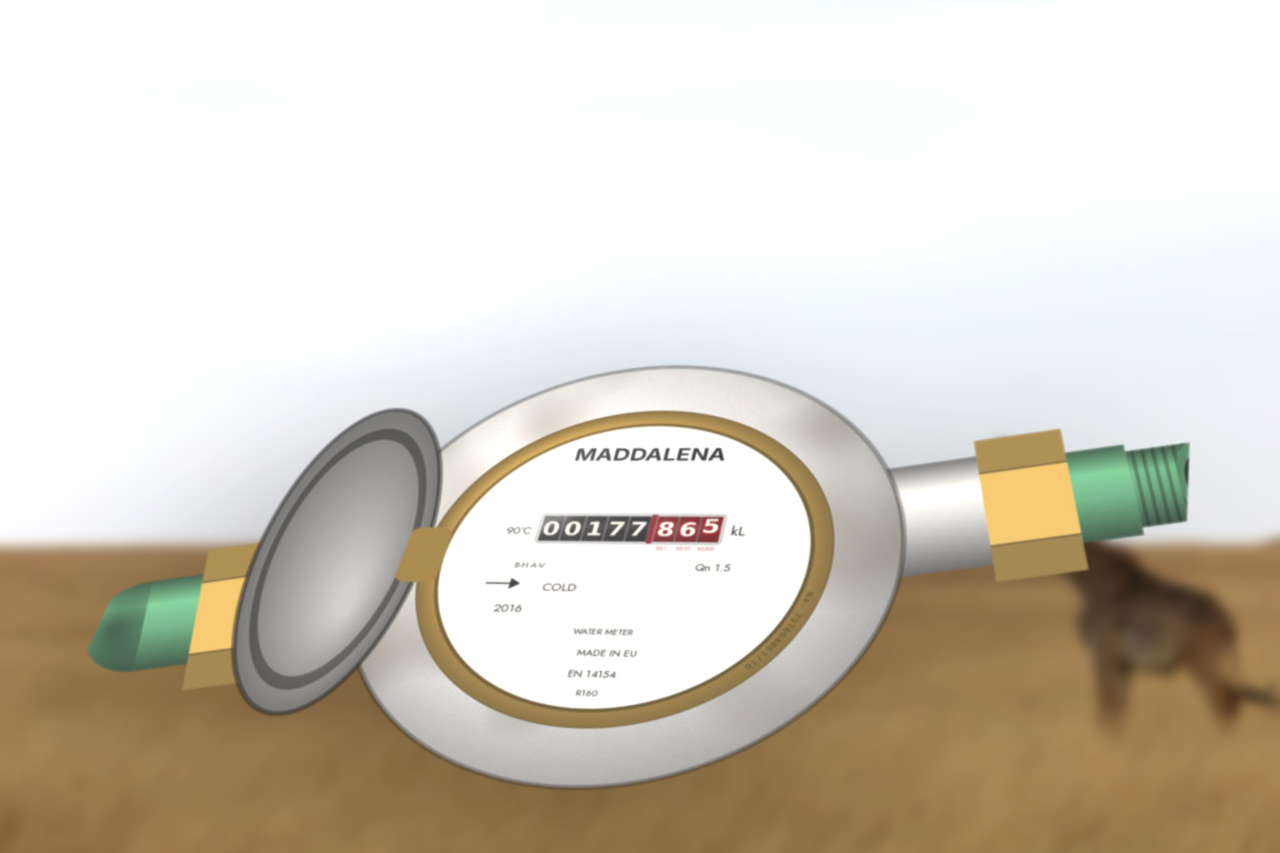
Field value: 177.865 kL
